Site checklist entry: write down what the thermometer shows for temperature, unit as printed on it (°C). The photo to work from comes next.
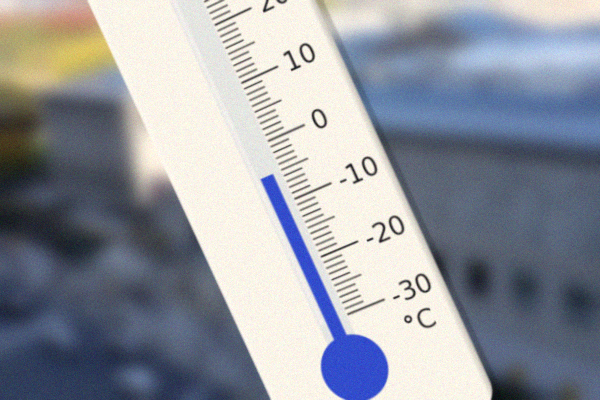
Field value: -5 °C
